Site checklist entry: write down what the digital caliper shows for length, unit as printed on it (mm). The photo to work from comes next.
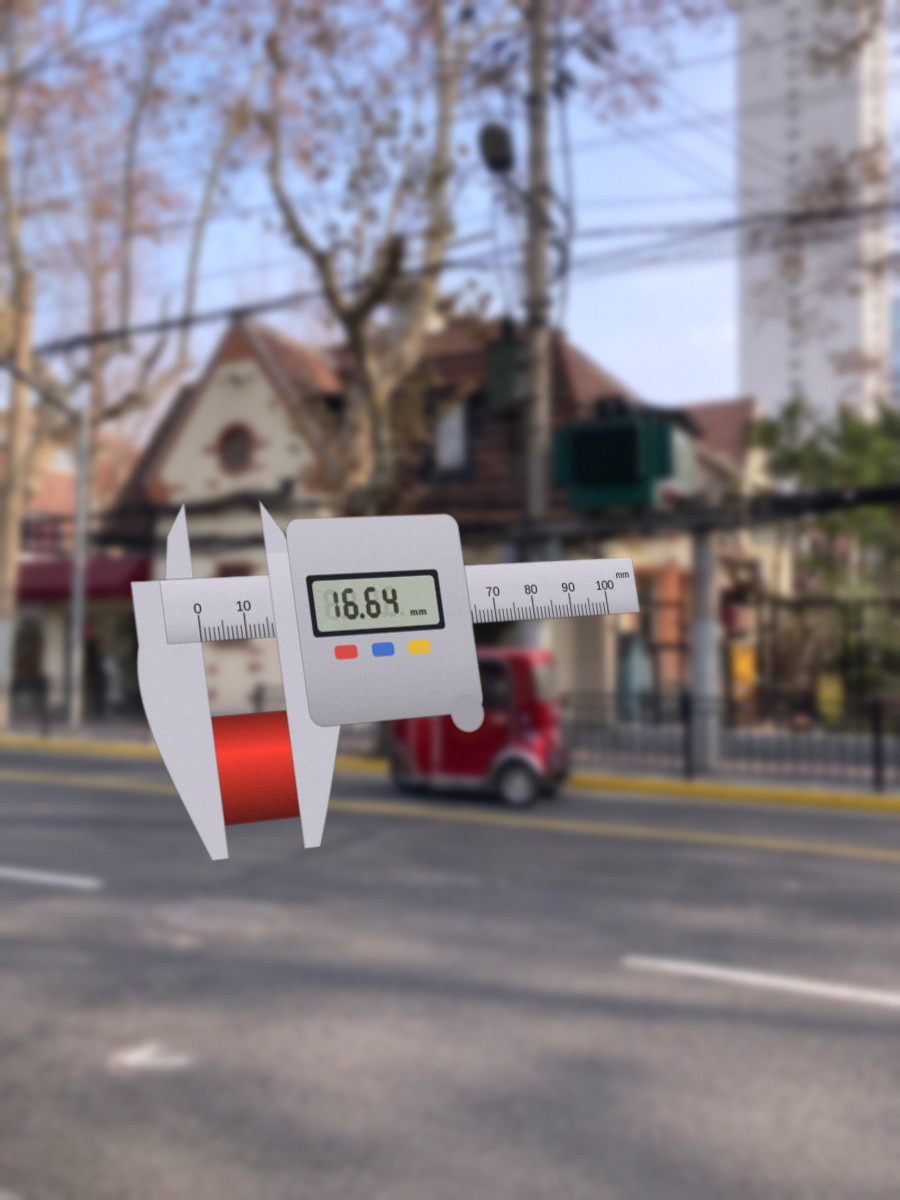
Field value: 16.64 mm
